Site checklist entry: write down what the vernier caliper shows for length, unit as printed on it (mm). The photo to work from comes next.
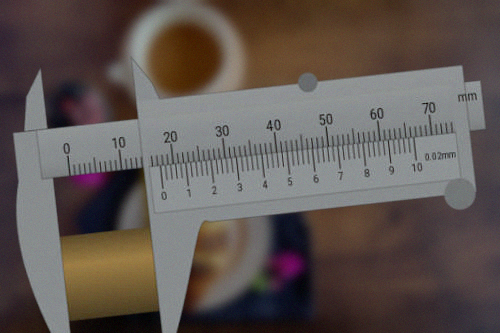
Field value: 17.5 mm
